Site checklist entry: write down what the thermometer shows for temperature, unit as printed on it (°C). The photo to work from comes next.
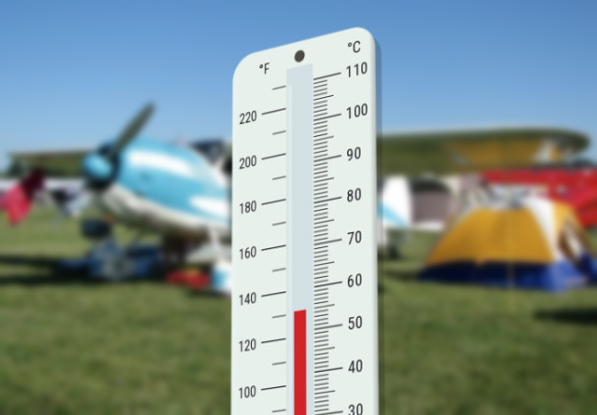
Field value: 55 °C
